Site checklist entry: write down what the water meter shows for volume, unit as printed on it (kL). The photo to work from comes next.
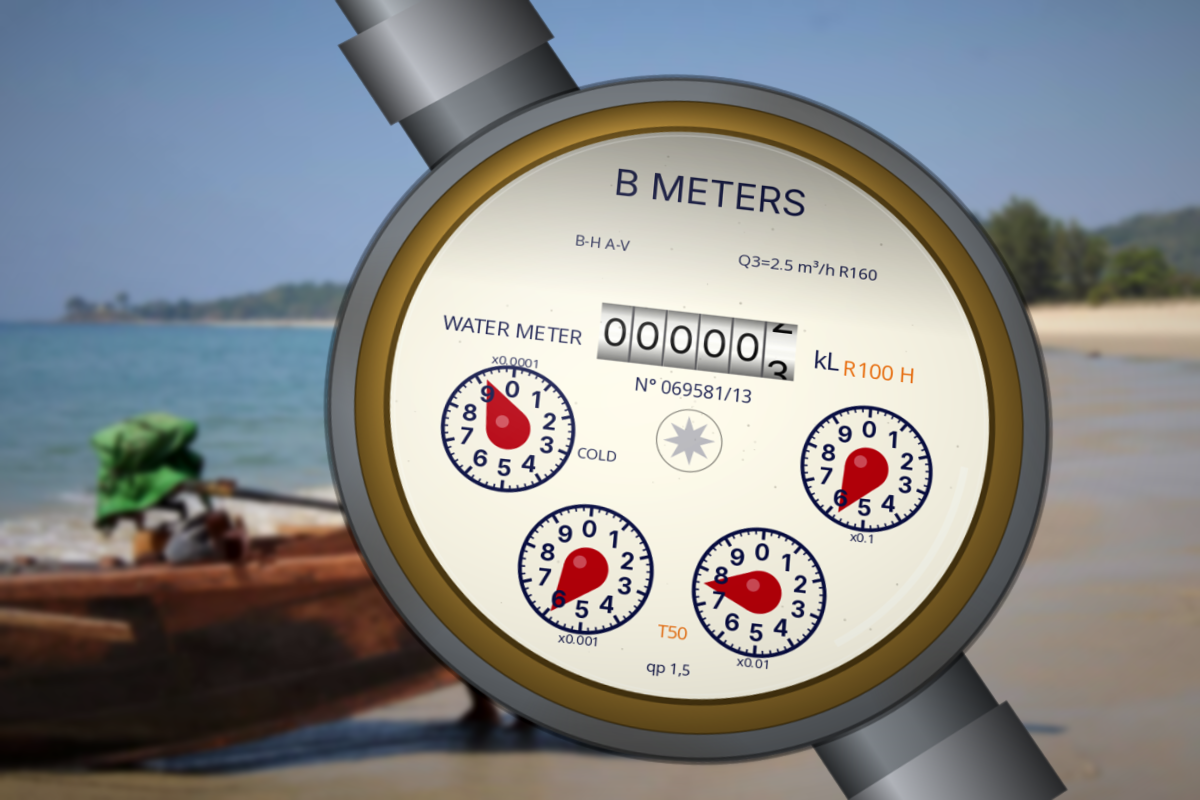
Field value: 2.5759 kL
